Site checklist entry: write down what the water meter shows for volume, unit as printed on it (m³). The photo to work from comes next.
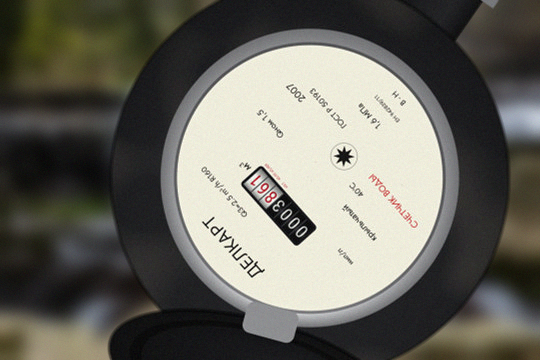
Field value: 3.861 m³
